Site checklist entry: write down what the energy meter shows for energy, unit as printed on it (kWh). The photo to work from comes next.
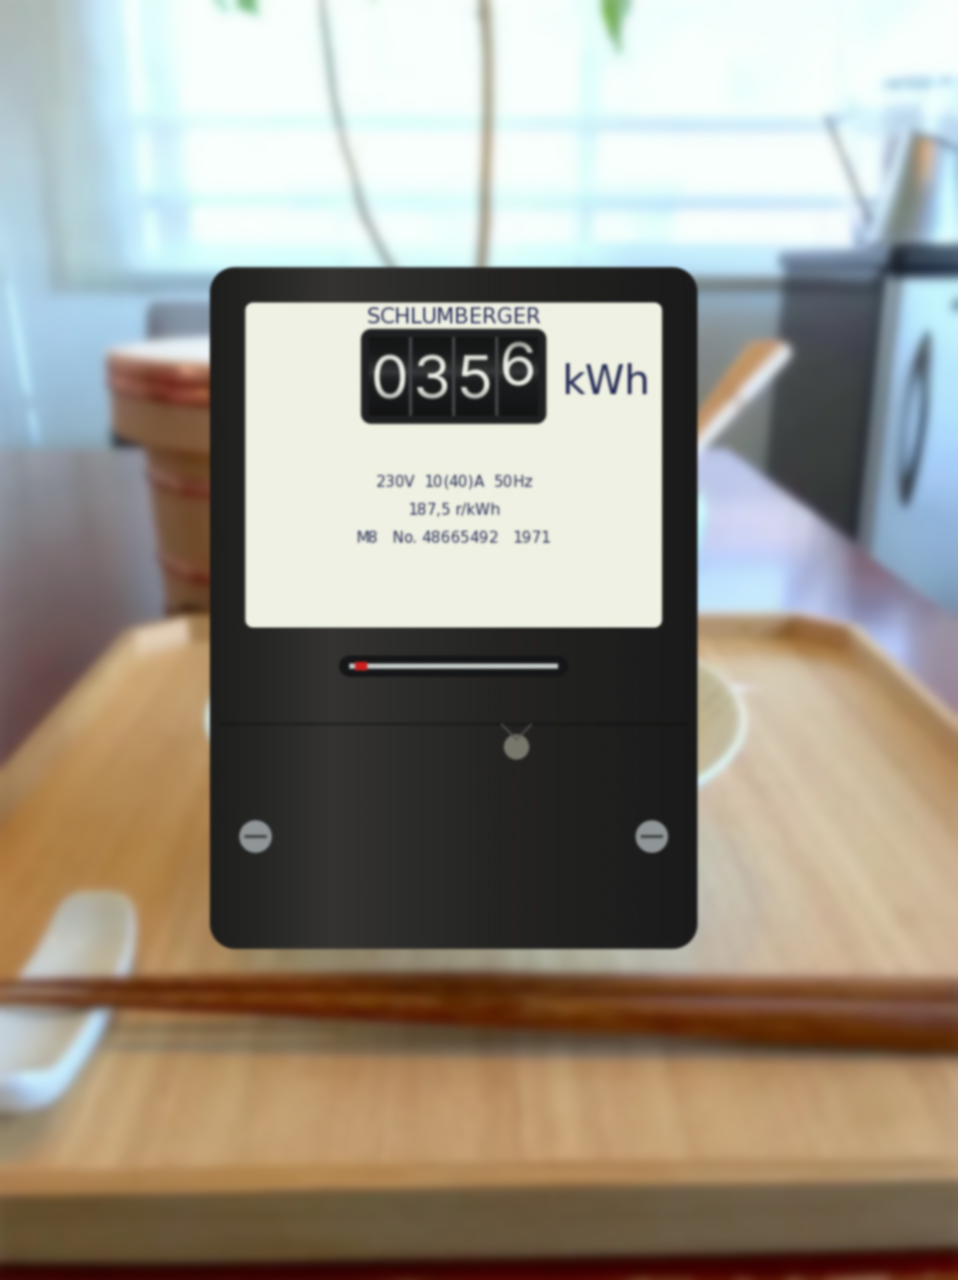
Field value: 356 kWh
